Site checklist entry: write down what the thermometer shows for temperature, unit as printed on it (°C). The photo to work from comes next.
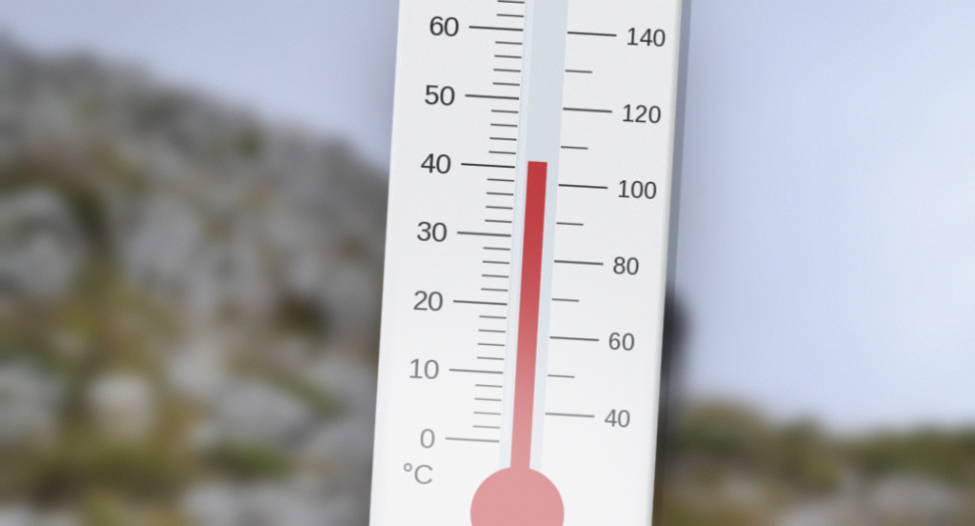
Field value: 41 °C
